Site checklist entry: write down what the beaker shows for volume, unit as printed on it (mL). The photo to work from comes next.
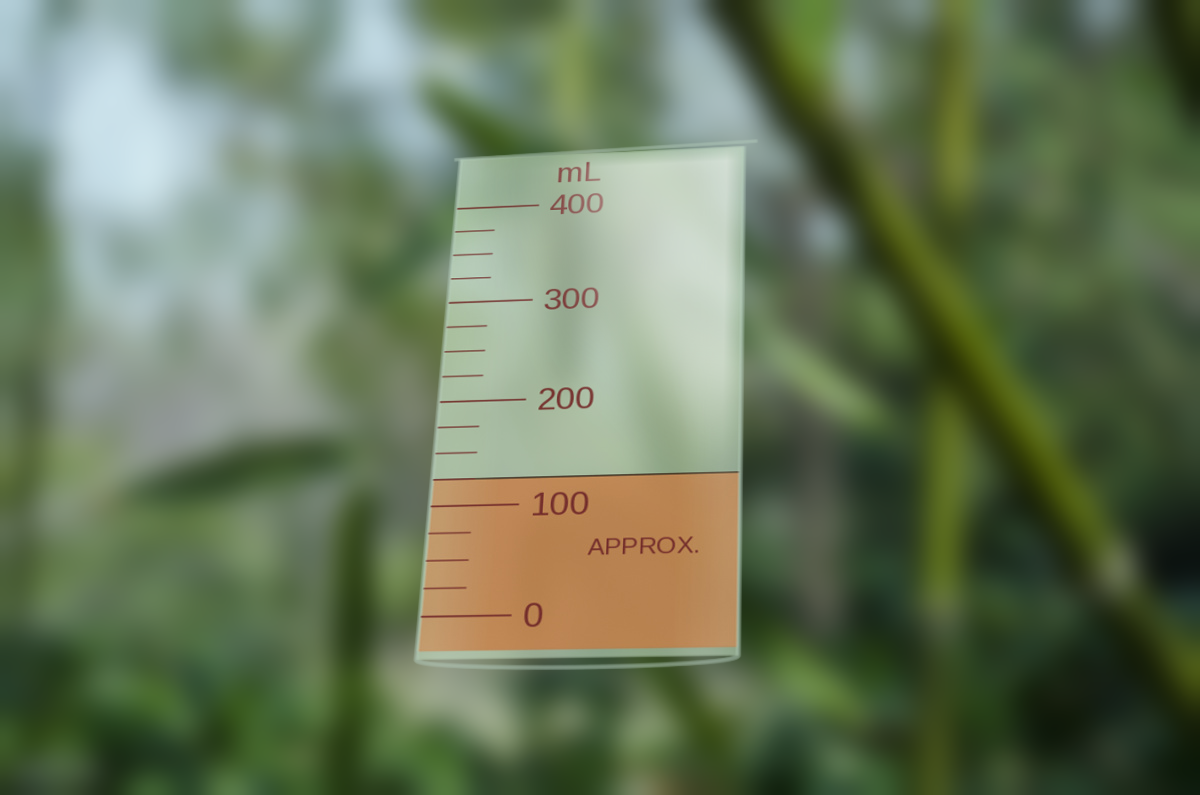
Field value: 125 mL
